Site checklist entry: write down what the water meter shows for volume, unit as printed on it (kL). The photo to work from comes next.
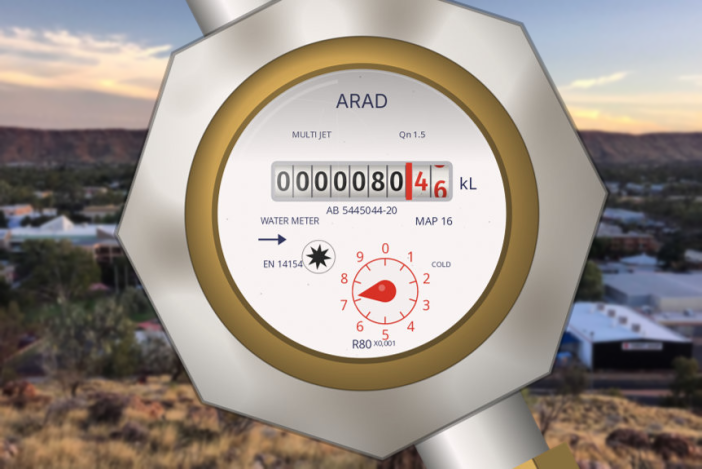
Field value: 80.457 kL
